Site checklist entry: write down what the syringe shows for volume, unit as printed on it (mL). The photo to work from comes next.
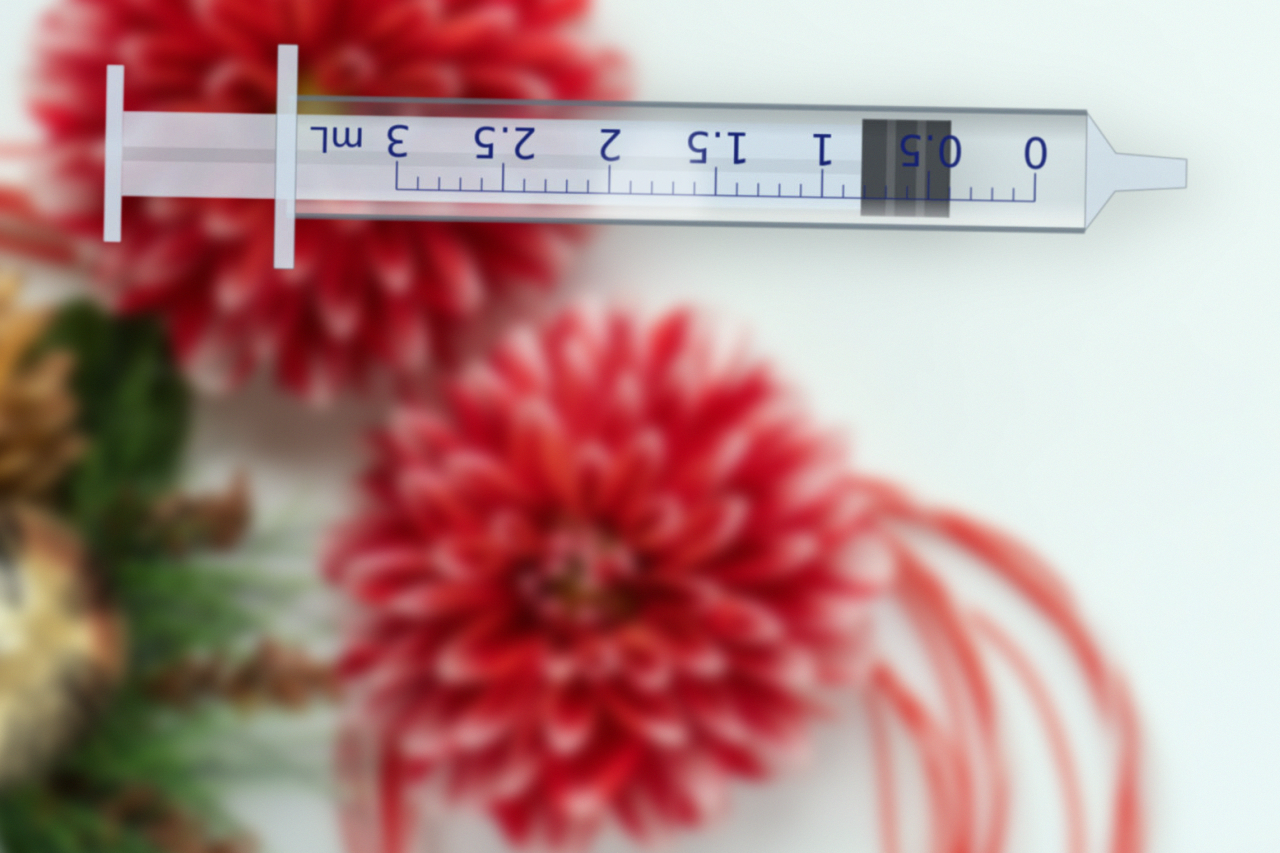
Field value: 0.4 mL
